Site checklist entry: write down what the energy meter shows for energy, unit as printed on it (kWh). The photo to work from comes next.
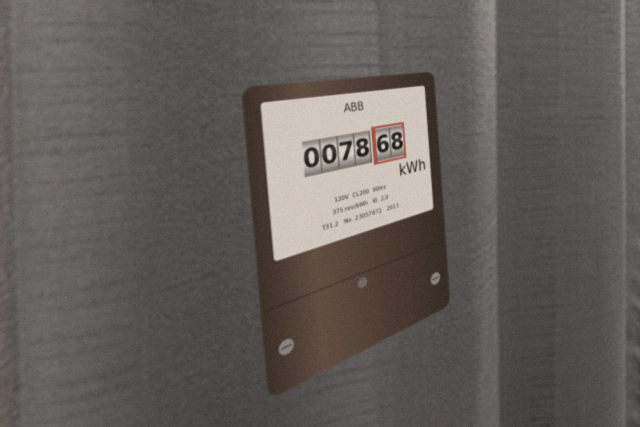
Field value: 78.68 kWh
